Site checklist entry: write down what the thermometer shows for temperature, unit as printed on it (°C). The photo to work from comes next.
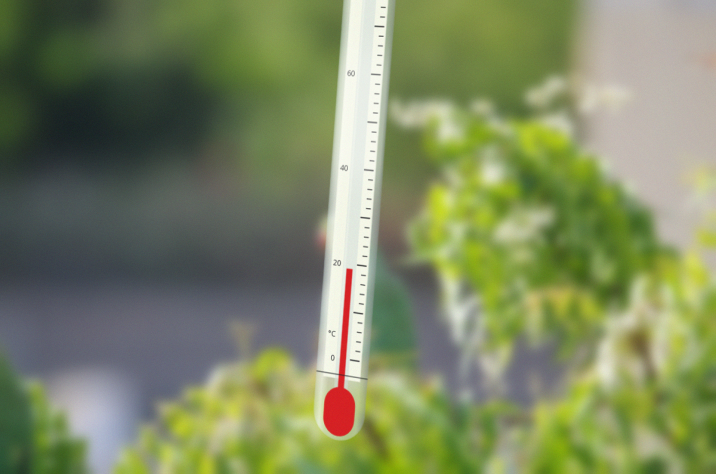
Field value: 19 °C
